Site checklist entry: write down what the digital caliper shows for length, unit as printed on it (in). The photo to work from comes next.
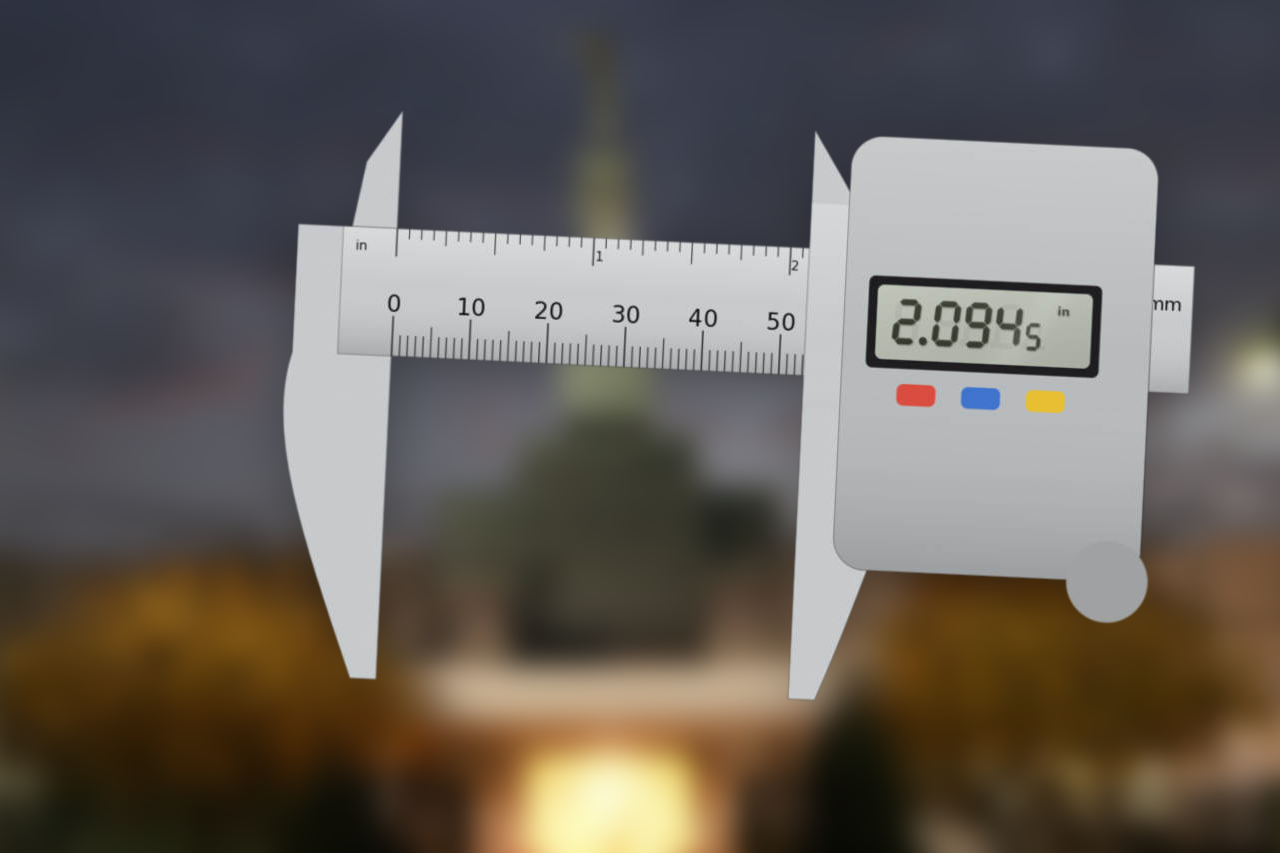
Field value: 2.0945 in
